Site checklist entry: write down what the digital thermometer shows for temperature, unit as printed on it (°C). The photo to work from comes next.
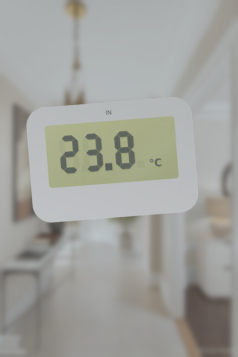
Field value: 23.8 °C
